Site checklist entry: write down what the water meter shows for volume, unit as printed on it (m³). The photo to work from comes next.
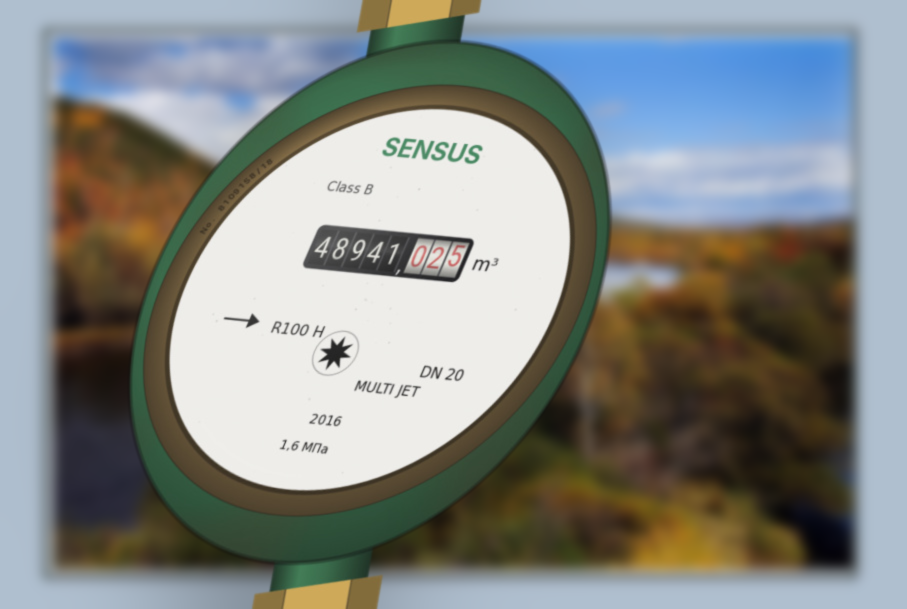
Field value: 48941.025 m³
